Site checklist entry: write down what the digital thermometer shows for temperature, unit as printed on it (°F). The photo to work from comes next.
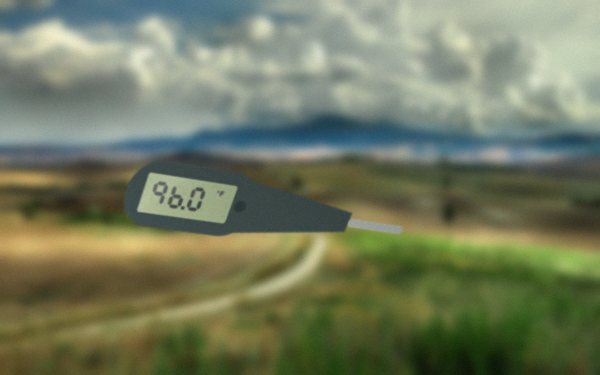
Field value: 96.0 °F
